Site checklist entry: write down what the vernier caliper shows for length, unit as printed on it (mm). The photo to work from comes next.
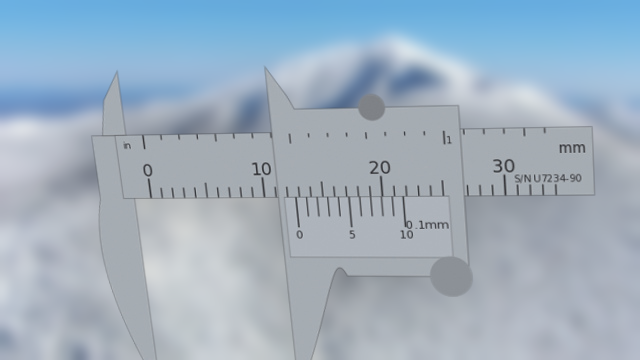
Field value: 12.7 mm
